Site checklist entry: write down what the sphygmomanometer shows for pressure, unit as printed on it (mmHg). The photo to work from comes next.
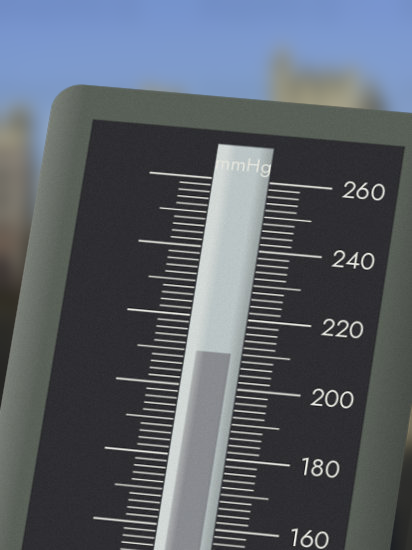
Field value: 210 mmHg
